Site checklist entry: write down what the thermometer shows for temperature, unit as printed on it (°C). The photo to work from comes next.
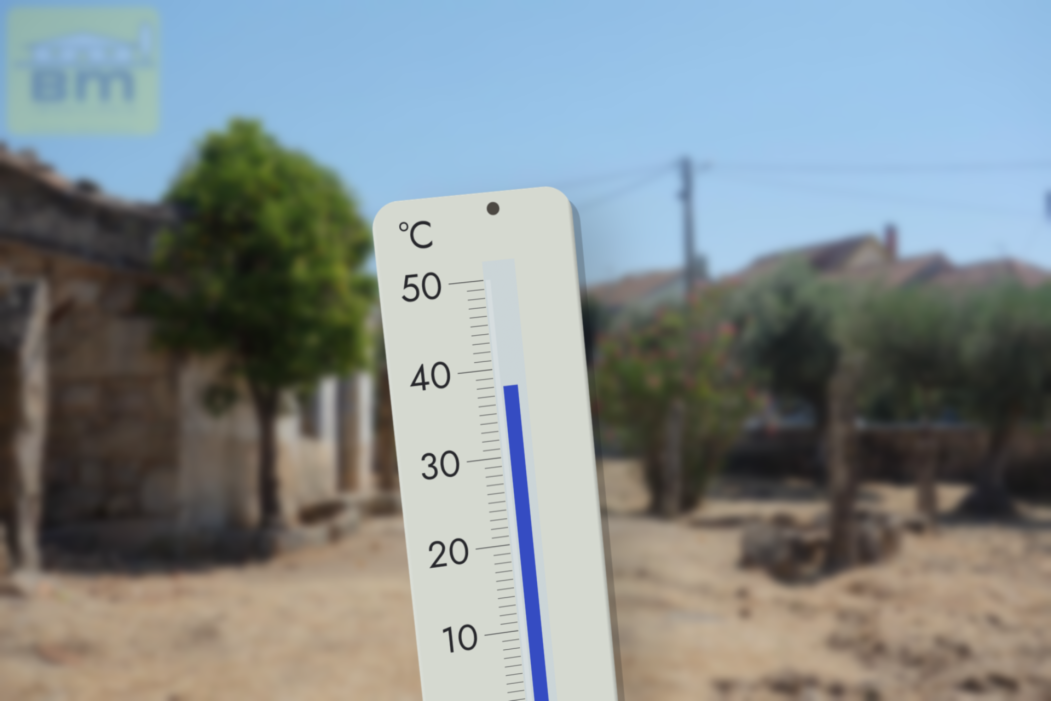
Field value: 38 °C
